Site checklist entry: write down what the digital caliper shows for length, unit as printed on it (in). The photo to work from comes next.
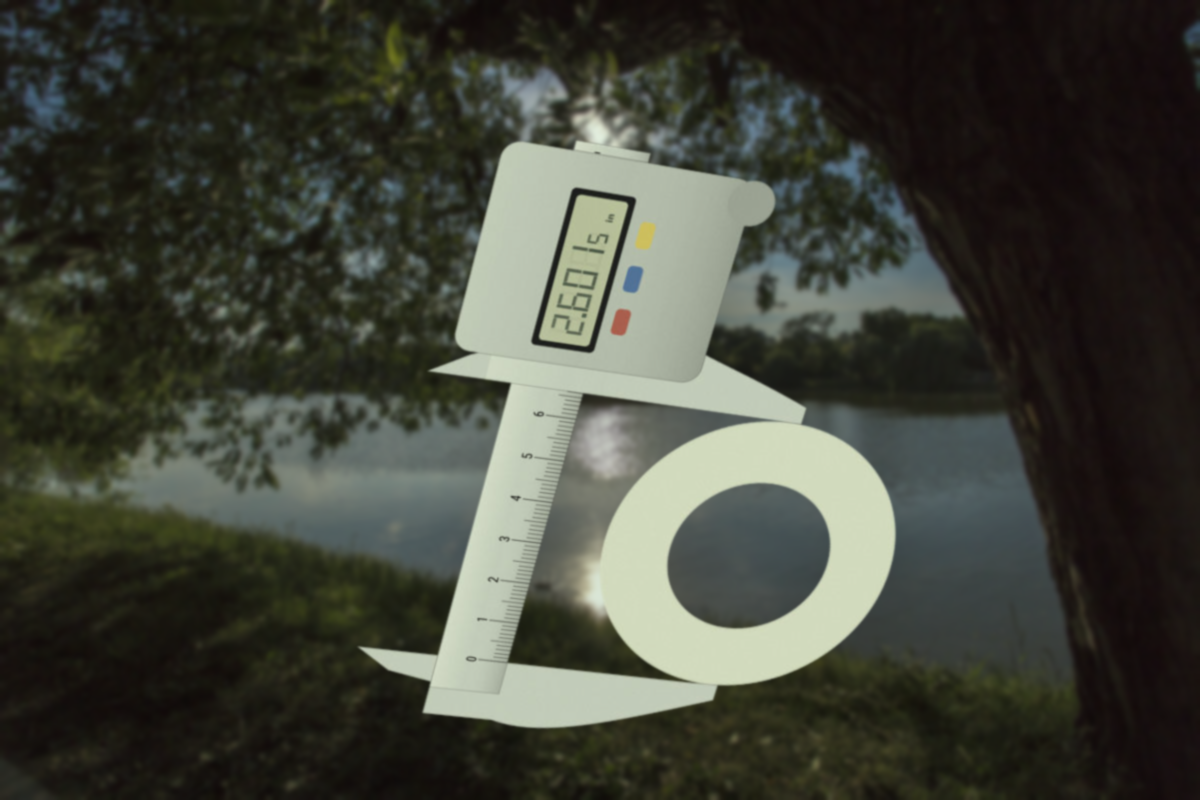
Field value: 2.6015 in
